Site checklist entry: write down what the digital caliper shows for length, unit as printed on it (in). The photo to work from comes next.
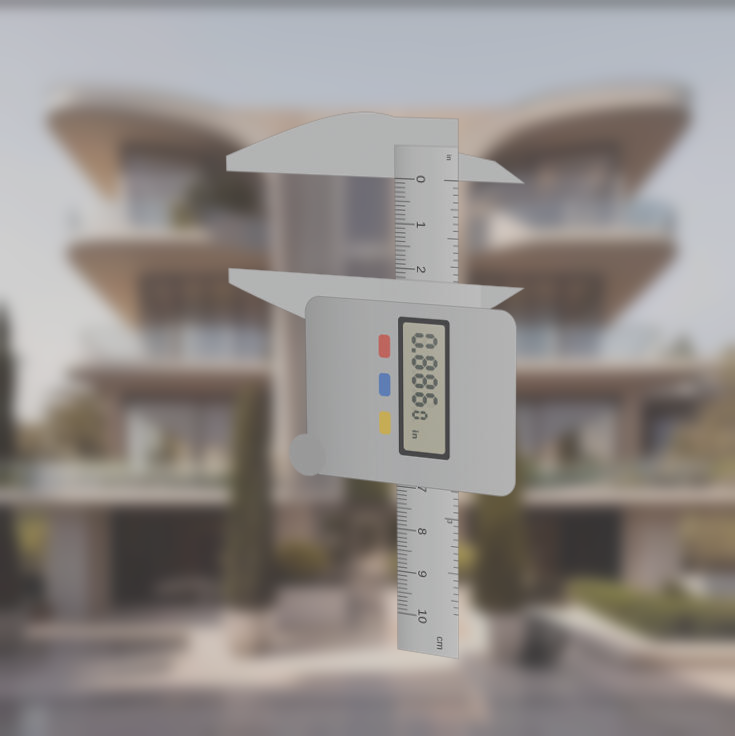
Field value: 0.8860 in
